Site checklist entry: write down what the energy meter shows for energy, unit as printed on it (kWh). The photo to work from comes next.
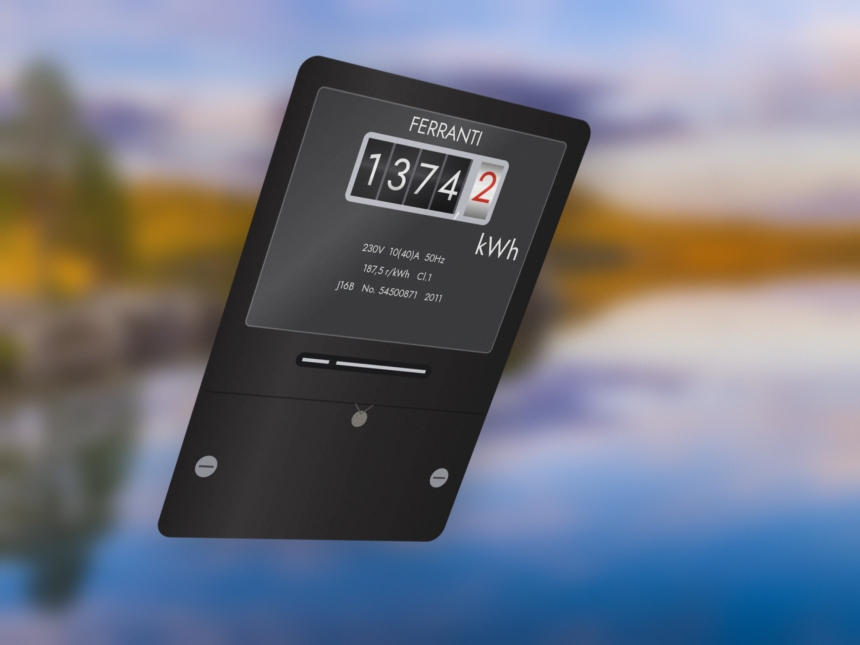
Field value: 1374.2 kWh
